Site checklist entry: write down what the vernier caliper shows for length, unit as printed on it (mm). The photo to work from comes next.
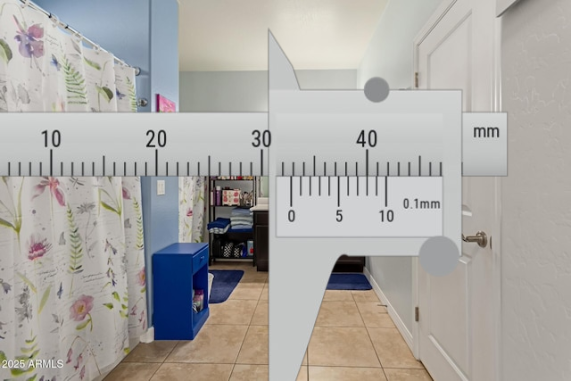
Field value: 32.8 mm
